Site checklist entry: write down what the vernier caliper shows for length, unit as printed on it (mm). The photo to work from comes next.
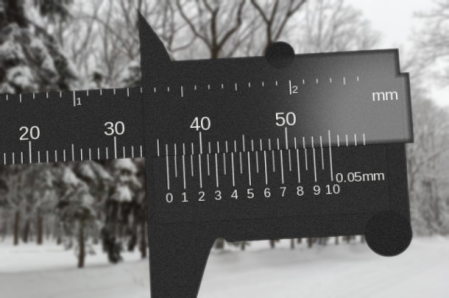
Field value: 36.0 mm
